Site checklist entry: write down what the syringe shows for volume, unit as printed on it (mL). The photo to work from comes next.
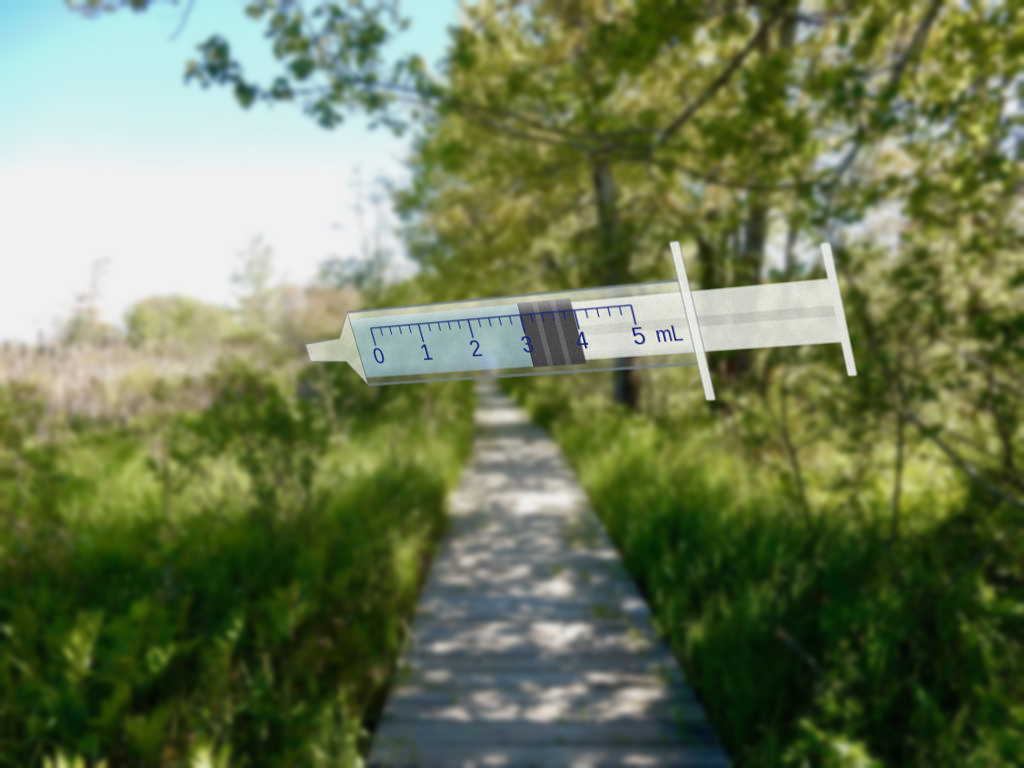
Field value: 3 mL
